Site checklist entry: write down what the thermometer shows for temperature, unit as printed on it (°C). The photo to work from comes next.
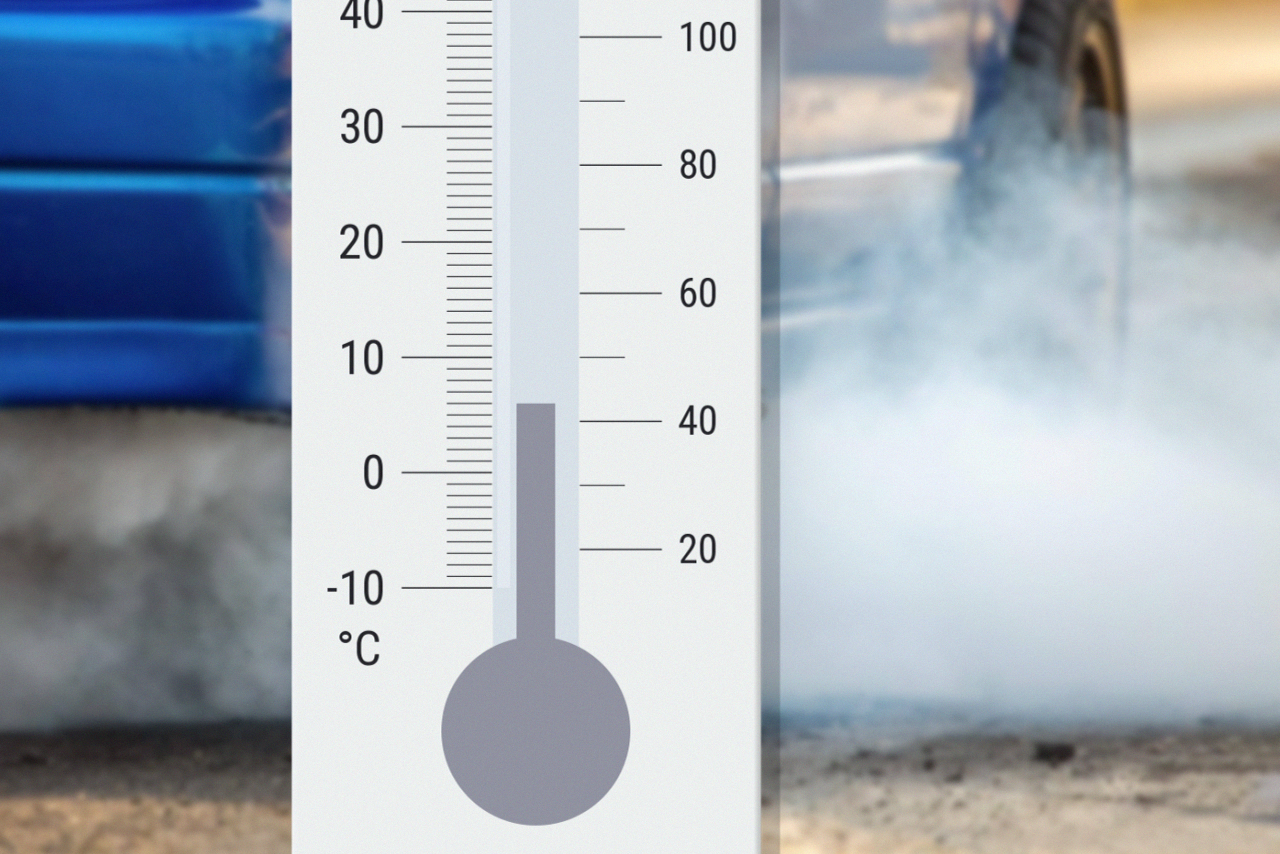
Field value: 6 °C
